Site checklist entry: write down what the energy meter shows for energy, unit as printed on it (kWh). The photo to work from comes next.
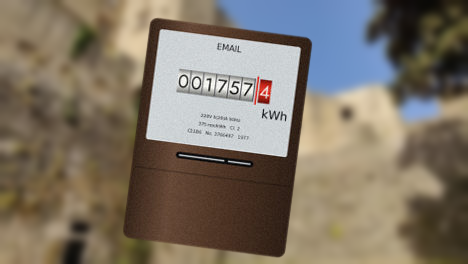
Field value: 1757.4 kWh
